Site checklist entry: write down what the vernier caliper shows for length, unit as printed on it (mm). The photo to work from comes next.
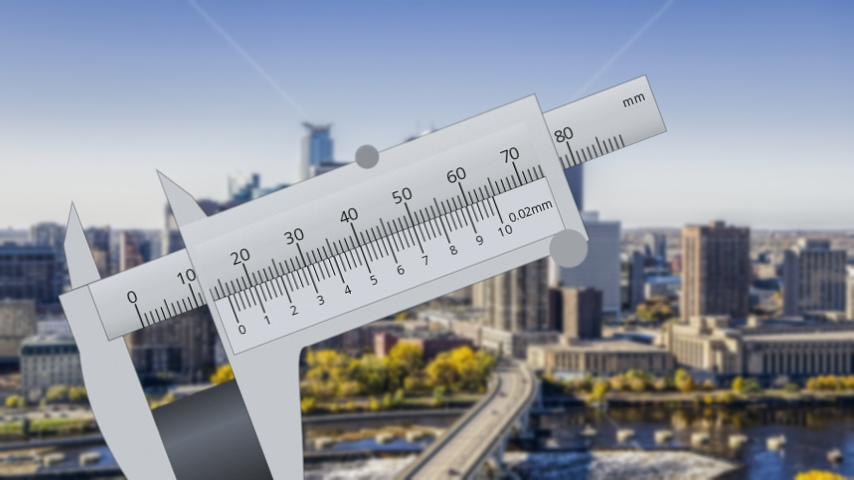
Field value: 15.6 mm
